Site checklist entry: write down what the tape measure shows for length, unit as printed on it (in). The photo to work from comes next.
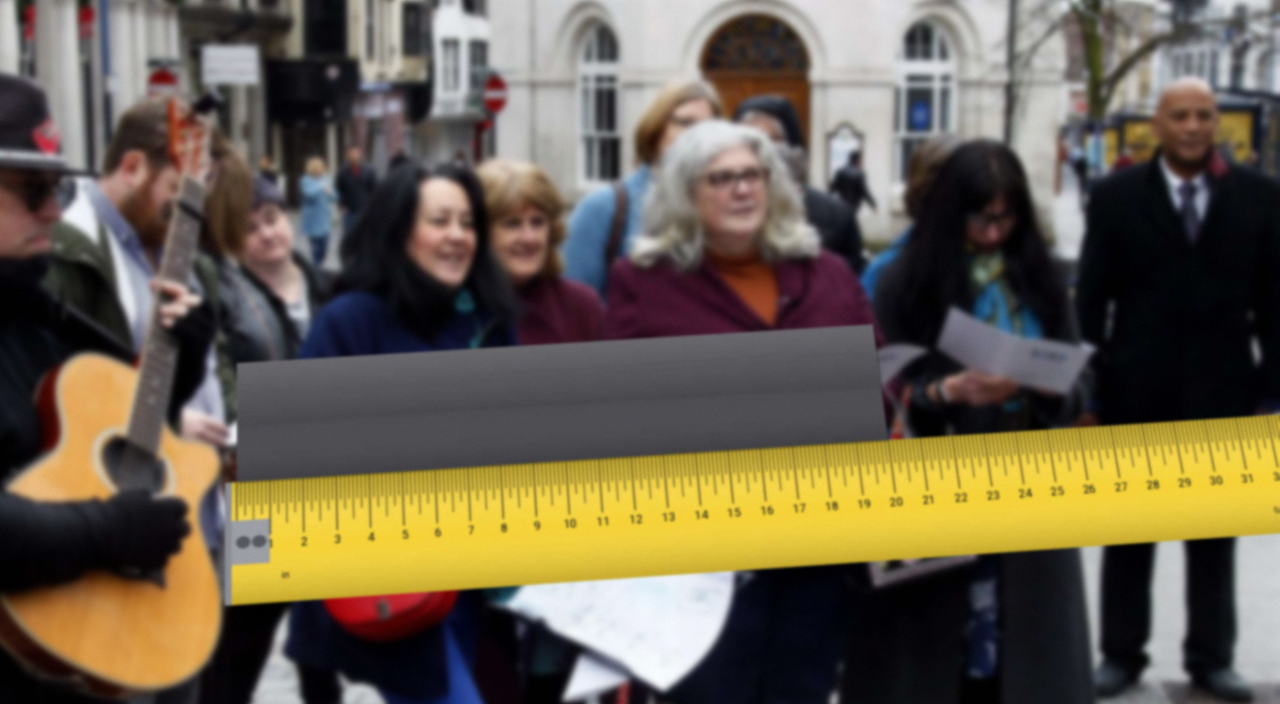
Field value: 20 in
